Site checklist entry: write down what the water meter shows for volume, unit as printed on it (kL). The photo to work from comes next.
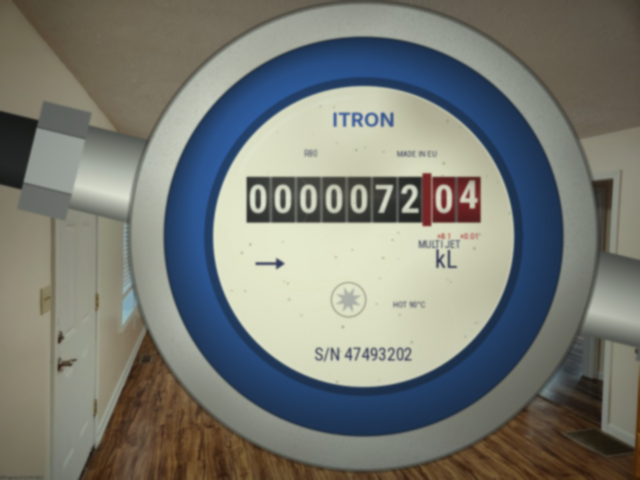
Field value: 72.04 kL
